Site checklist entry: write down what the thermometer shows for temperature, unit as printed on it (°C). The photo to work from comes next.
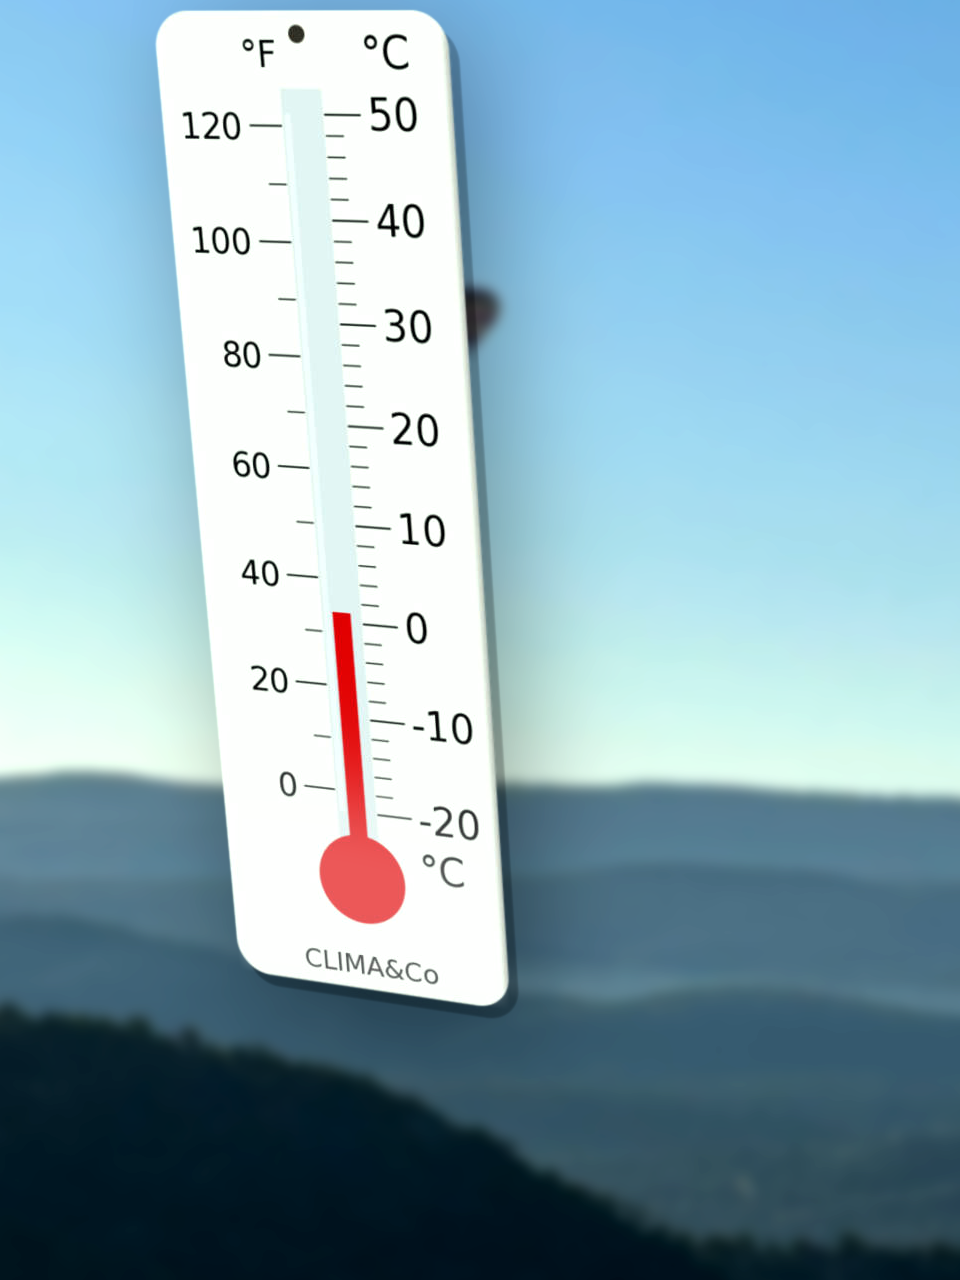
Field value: 1 °C
